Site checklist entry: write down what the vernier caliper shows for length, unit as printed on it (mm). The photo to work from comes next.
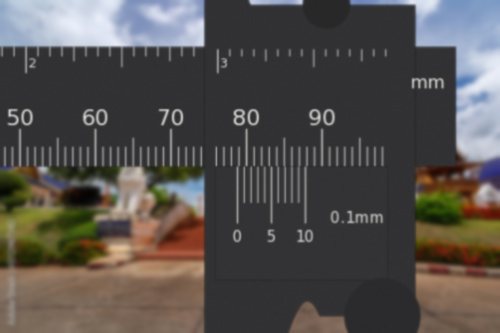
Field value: 78.8 mm
